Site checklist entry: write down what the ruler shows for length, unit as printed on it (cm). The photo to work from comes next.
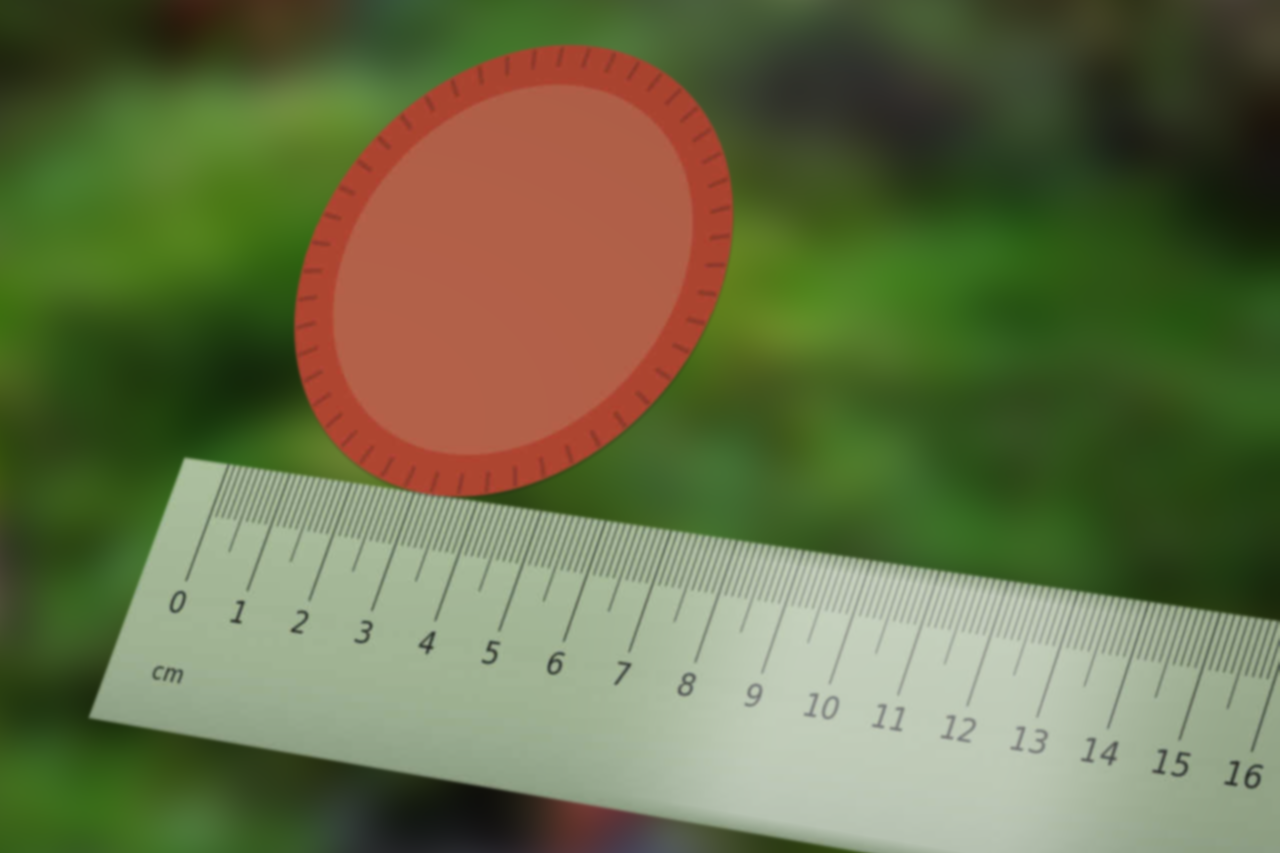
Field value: 6.5 cm
